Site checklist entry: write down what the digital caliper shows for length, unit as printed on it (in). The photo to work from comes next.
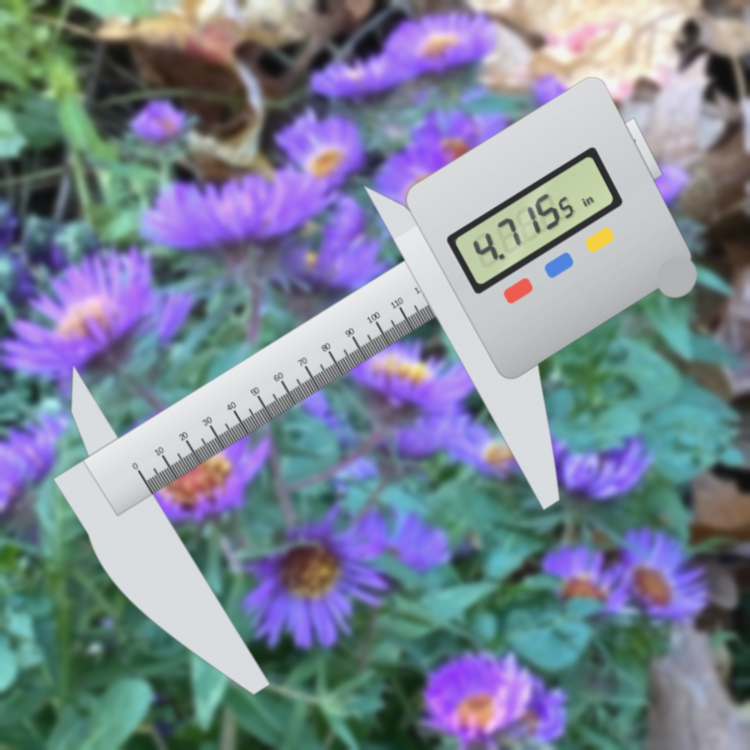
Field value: 4.7155 in
